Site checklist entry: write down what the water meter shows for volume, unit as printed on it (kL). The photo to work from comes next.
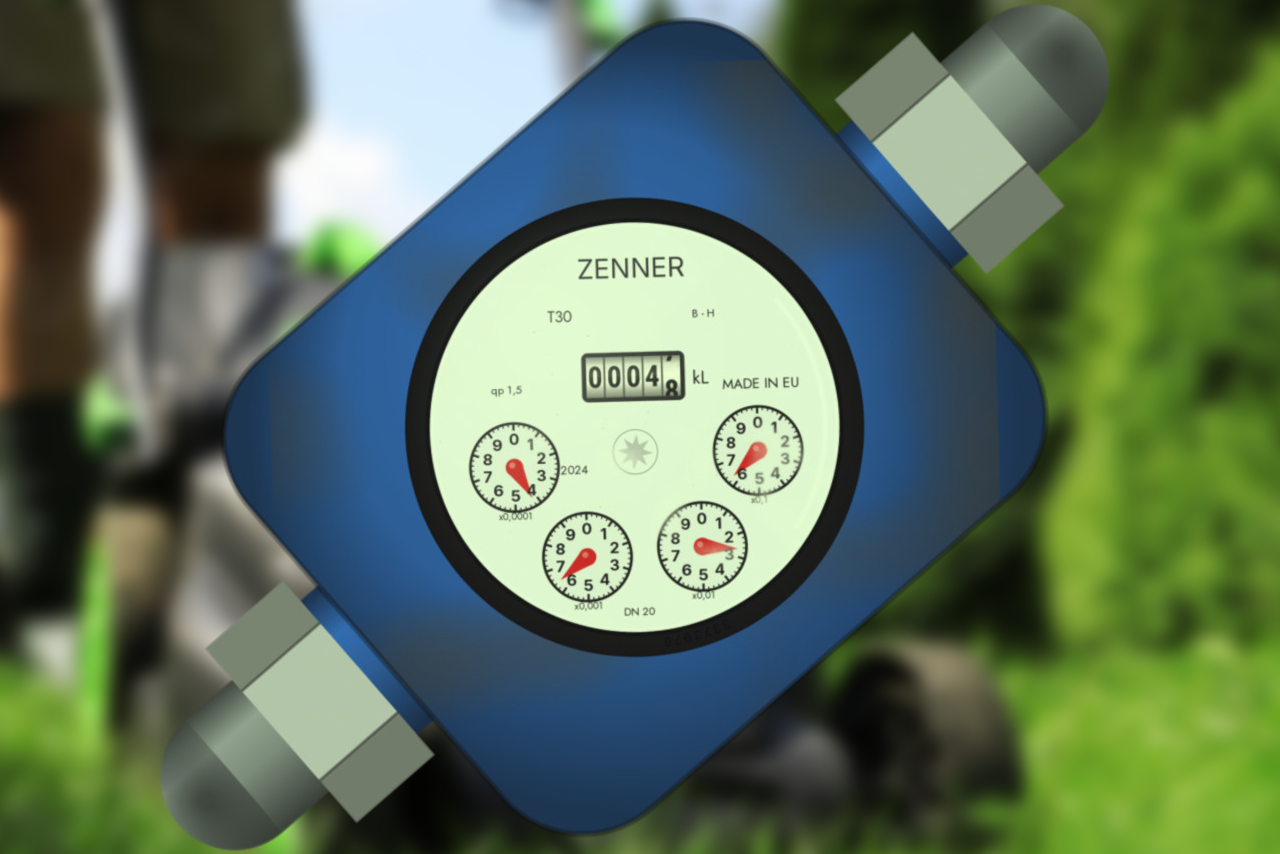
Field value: 47.6264 kL
